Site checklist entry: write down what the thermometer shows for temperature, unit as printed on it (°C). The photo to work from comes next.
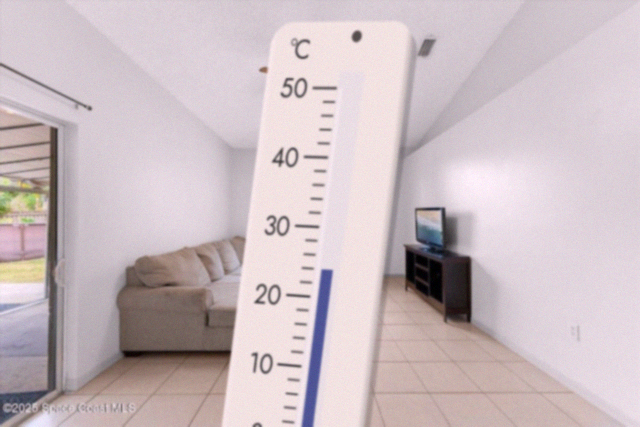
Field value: 24 °C
